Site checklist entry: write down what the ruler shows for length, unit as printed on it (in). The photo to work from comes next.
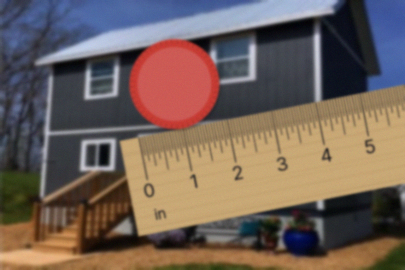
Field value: 2 in
